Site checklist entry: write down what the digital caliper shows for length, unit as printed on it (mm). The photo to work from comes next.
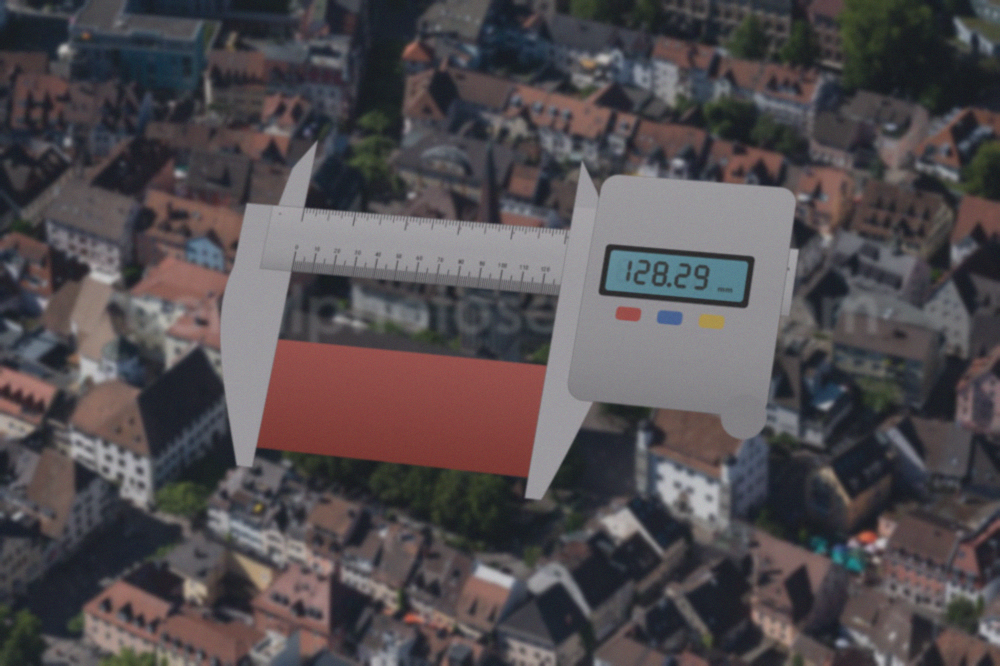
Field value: 128.29 mm
